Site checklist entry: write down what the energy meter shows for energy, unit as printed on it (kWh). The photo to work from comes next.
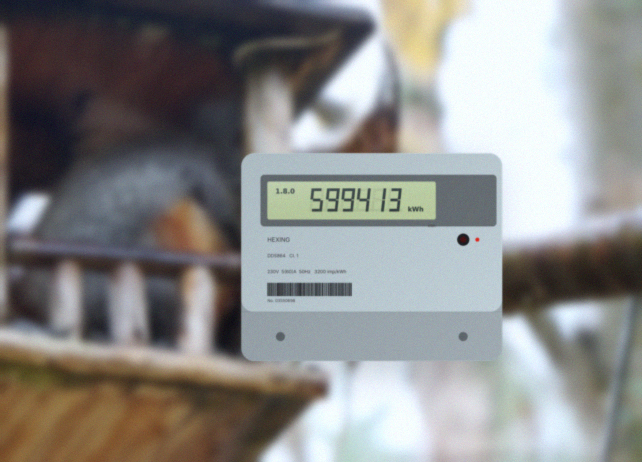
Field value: 599413 kWh
